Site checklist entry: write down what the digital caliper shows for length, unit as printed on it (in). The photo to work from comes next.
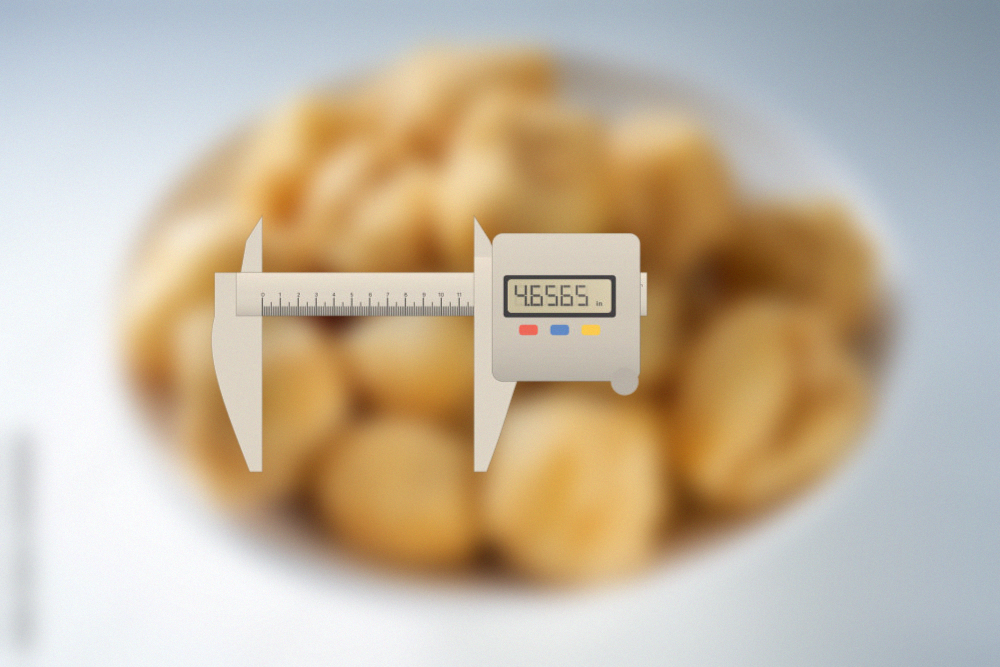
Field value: 4.6565 in
